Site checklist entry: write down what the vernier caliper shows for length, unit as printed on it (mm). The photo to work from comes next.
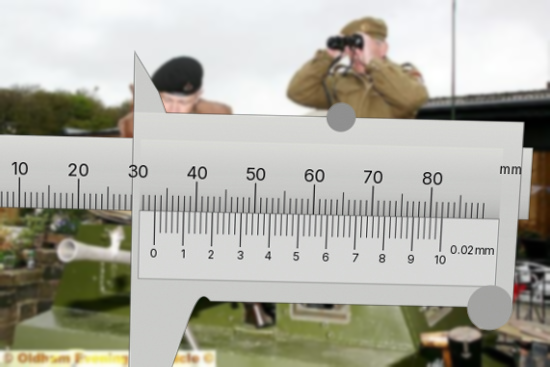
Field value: 33.0 mm
